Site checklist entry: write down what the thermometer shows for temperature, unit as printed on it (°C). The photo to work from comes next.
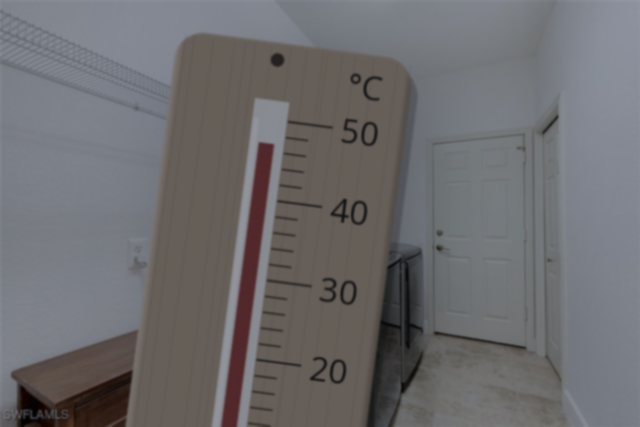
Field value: 47 °C
